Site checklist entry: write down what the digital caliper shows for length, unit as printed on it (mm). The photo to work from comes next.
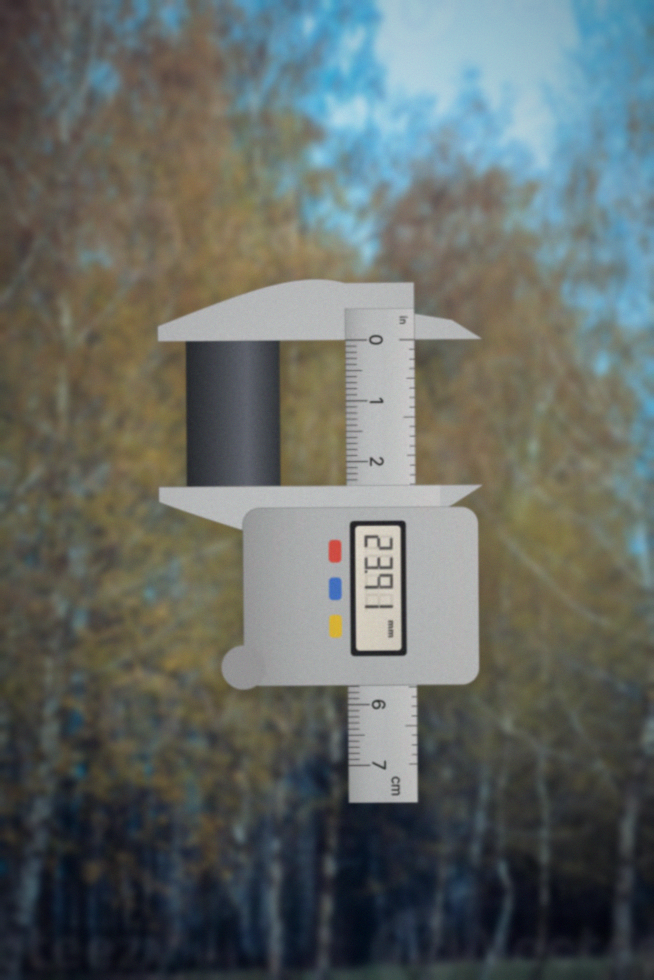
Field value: 23.91 mm
